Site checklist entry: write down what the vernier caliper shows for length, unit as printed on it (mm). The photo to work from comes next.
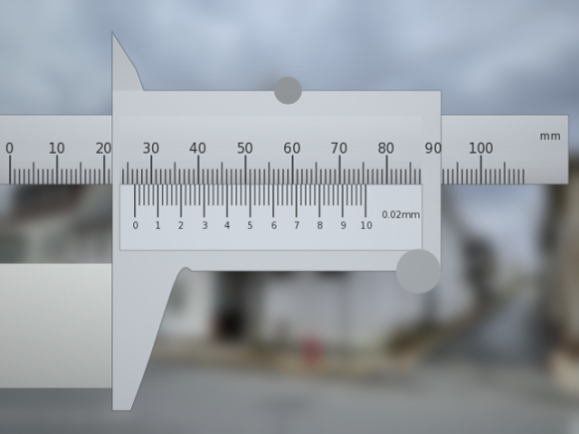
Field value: 26.5 mm
